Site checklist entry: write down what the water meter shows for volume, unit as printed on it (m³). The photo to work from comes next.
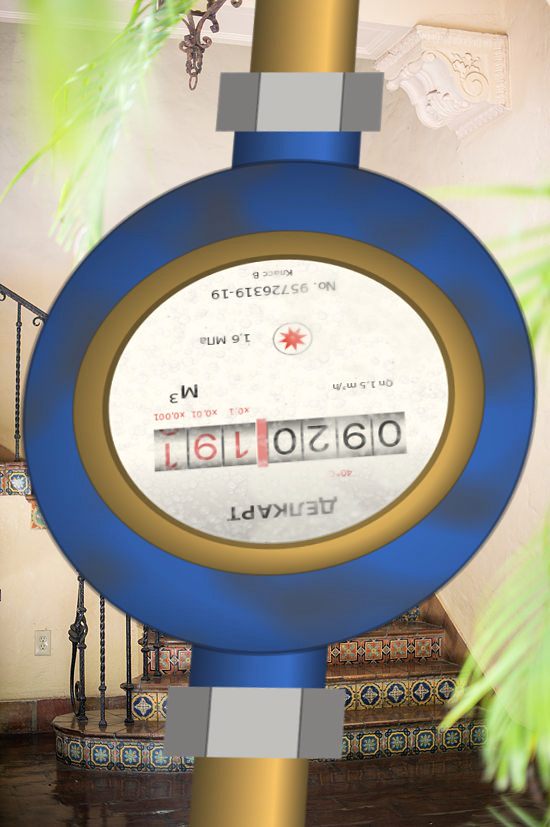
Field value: 920.191 m³
